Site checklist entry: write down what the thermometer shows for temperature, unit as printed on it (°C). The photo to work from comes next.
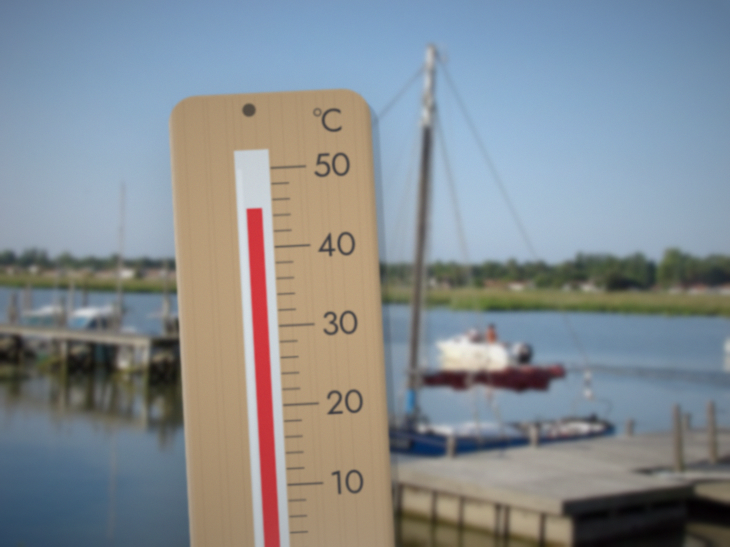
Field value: 45 °C
